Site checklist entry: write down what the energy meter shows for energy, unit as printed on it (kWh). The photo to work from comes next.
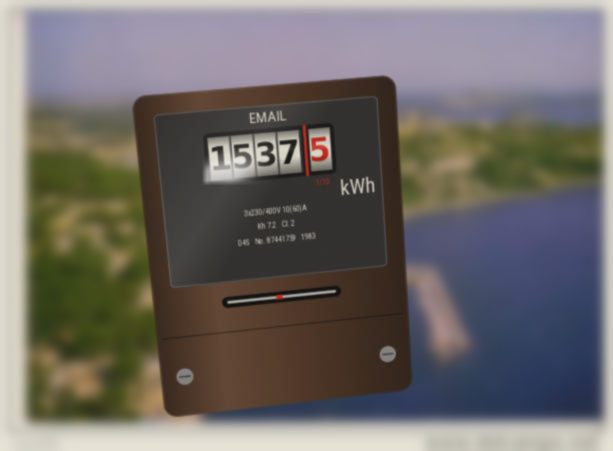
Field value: 1537.5 kWh
